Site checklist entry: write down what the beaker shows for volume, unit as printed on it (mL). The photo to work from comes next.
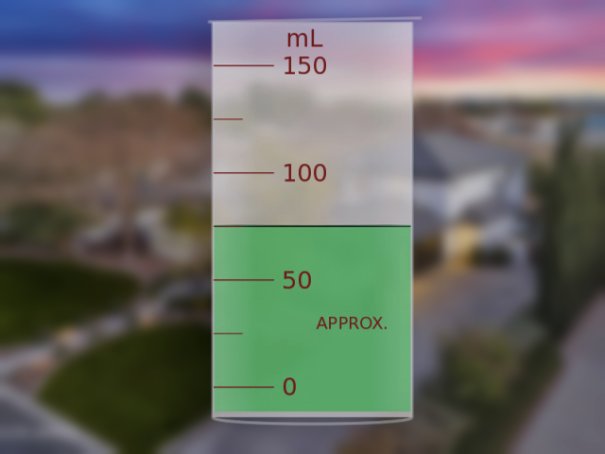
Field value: 75 mL
